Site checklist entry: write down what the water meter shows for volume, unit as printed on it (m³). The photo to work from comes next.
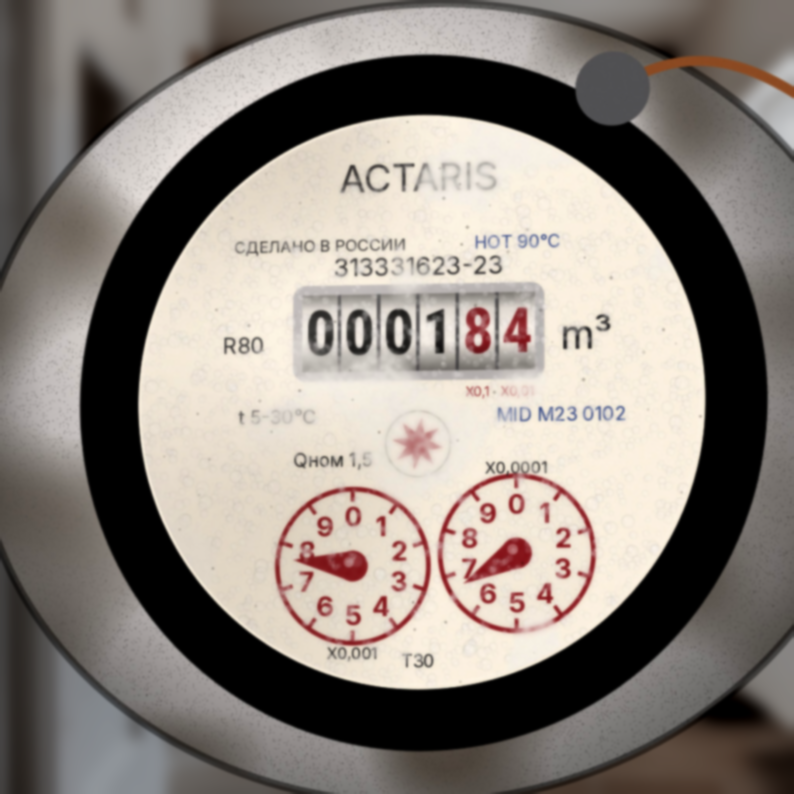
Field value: 1.8476 m³
